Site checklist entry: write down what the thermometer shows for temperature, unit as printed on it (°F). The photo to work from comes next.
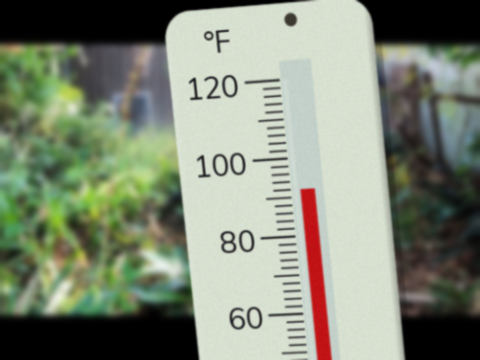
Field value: 92 °F
